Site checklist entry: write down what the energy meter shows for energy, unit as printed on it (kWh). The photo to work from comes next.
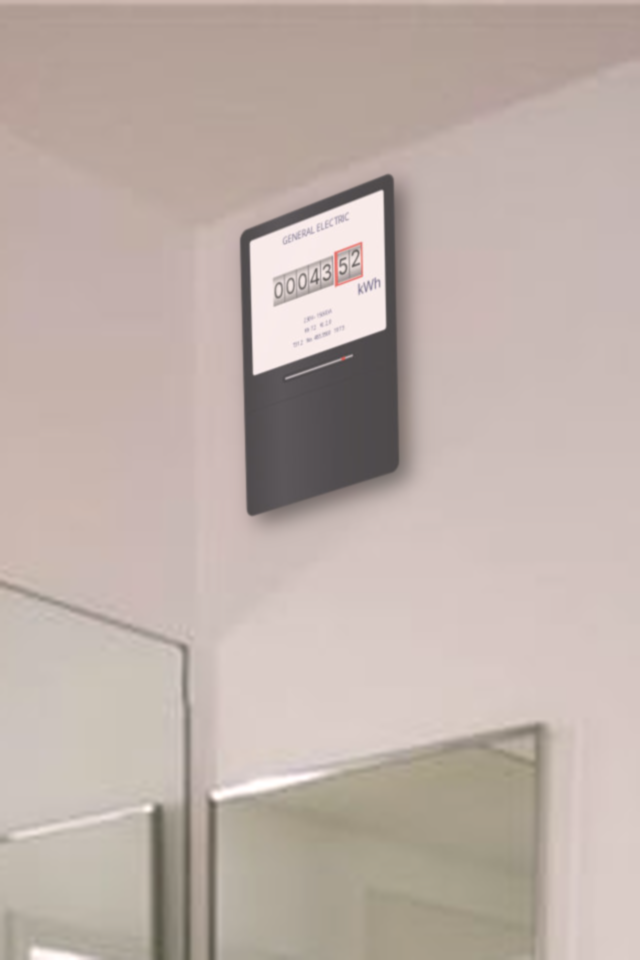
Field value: 43.52 kWh
